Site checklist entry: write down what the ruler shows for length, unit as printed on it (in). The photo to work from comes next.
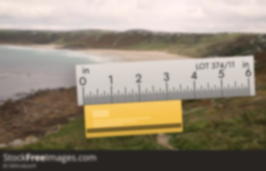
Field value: 3.5 in
